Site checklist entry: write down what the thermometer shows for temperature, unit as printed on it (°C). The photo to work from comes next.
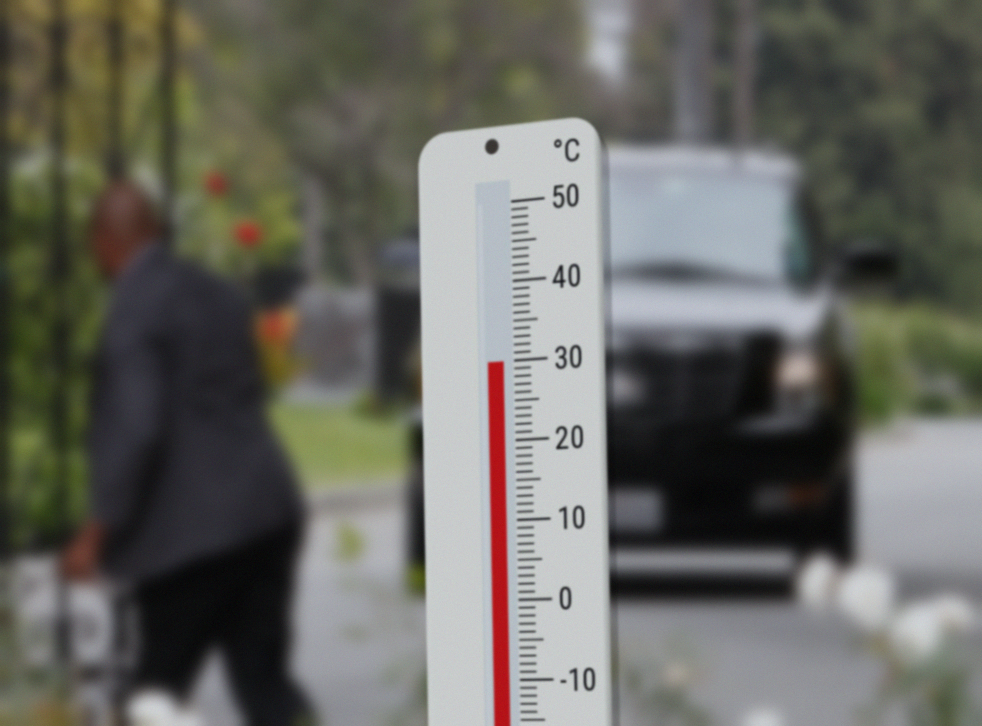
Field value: 30 °C
